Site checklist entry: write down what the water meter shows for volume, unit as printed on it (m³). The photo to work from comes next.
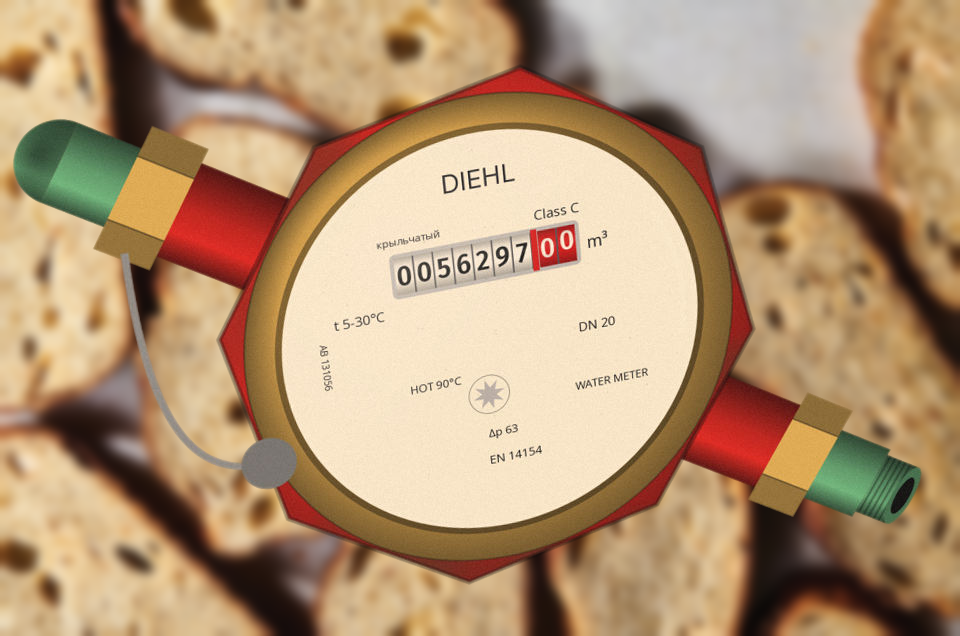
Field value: 56297.00 m³
